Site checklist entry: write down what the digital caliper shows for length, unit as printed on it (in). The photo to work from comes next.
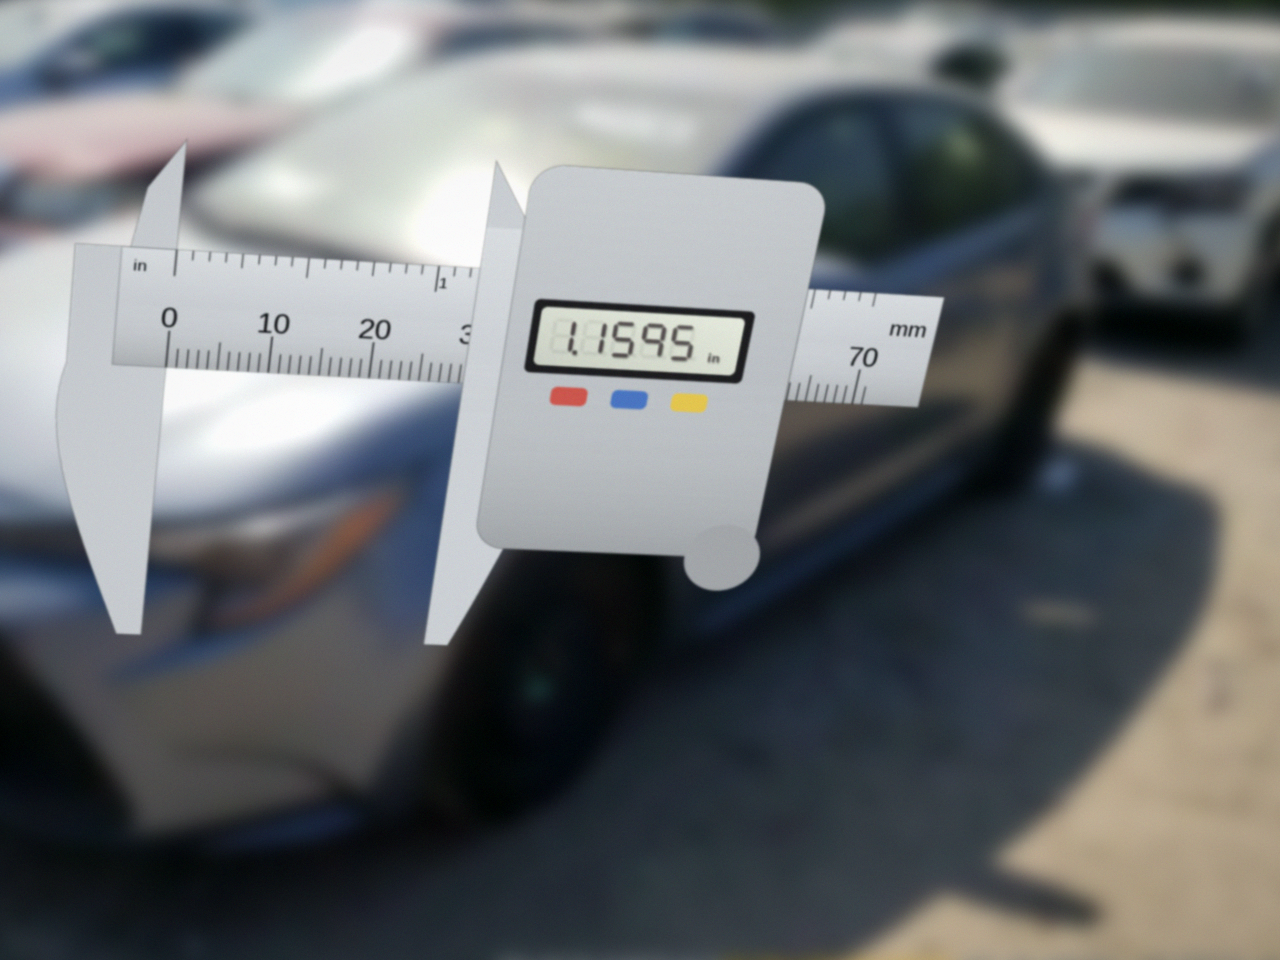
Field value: 1.1595 in
